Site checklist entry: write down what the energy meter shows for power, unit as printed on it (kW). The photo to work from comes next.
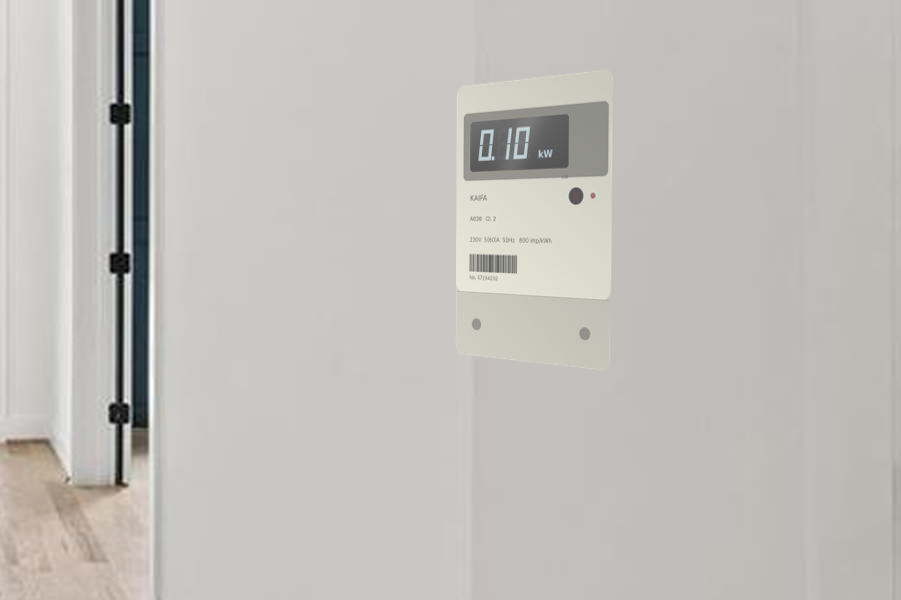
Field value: 0.10 kW
